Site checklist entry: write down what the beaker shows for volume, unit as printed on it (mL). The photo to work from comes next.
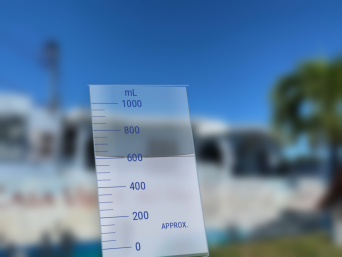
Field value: 600 mL
